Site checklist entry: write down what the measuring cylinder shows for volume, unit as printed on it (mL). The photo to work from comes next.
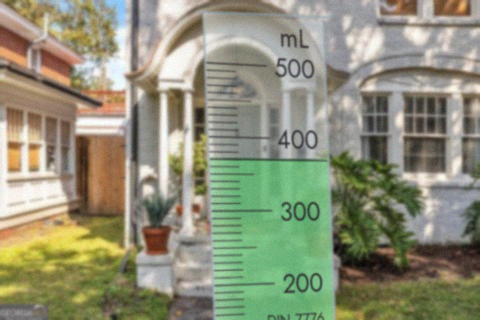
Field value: 370 mL
